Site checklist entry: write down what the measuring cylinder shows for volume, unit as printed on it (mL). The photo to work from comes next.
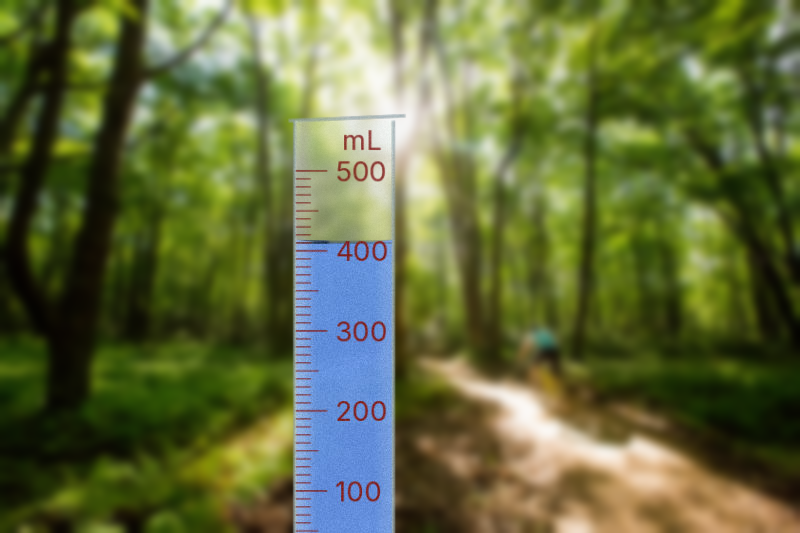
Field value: 410 mL
